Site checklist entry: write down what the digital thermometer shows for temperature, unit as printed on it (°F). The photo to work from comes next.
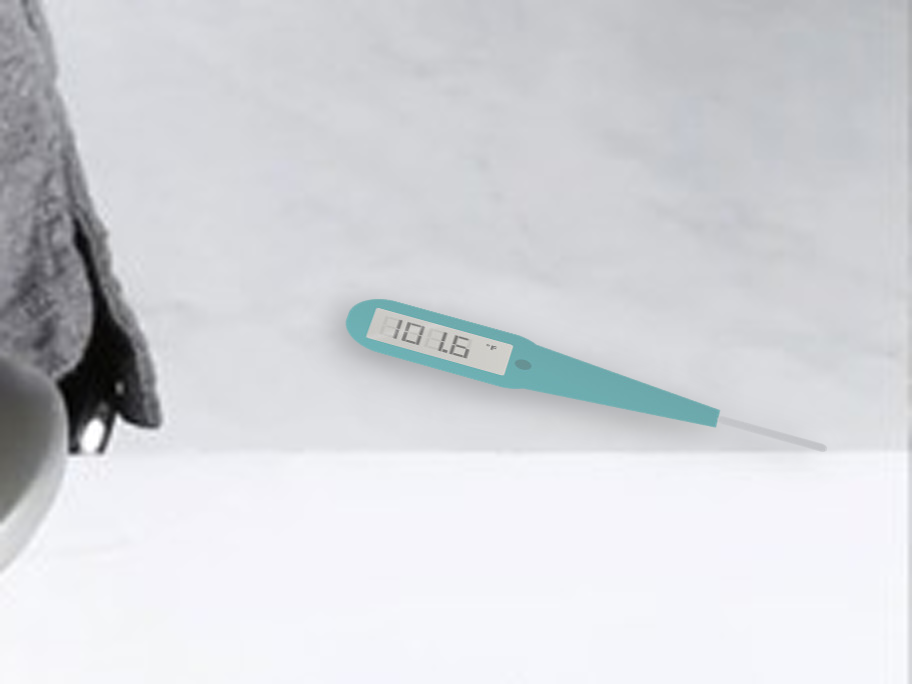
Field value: 101.6 °F
